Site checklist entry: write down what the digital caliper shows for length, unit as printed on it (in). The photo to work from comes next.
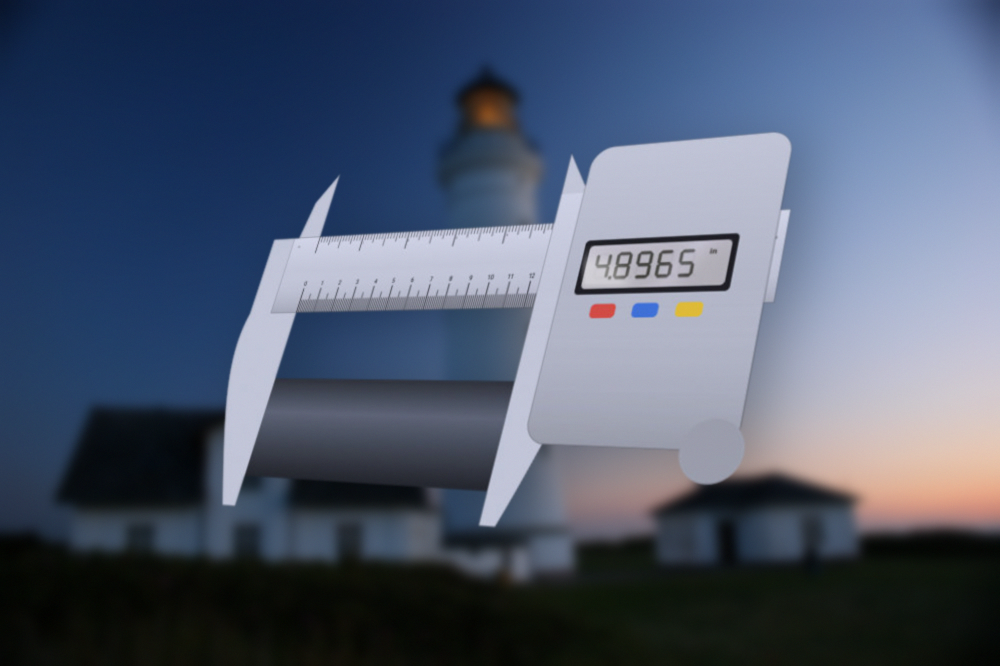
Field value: 4.8965 in
